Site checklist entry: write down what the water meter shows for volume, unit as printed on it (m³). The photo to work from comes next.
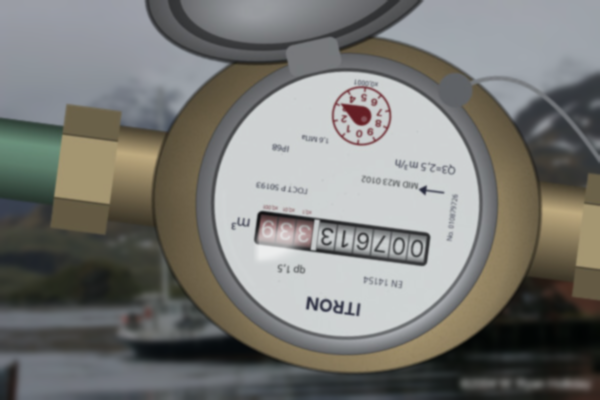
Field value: 7613.3393 m³
